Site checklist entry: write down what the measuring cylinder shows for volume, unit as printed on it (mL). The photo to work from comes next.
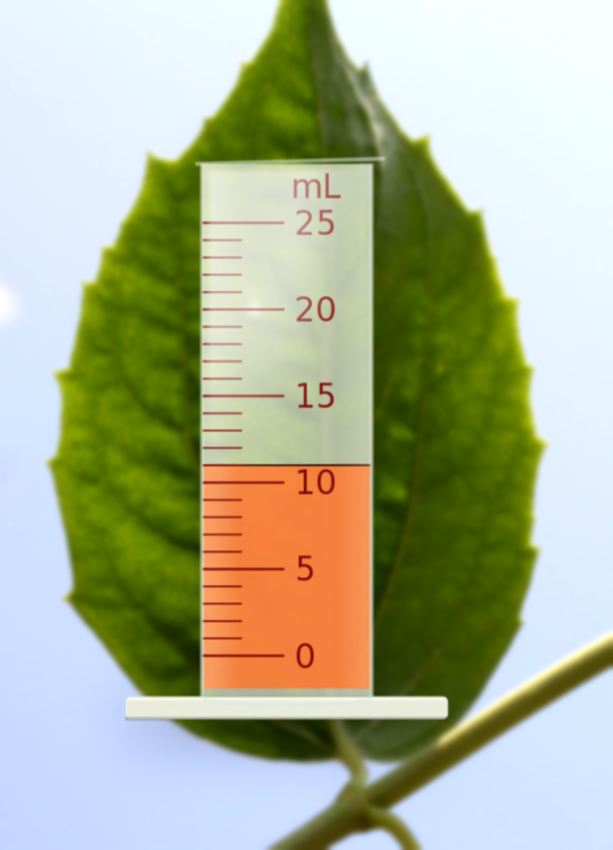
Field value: 11 mL
